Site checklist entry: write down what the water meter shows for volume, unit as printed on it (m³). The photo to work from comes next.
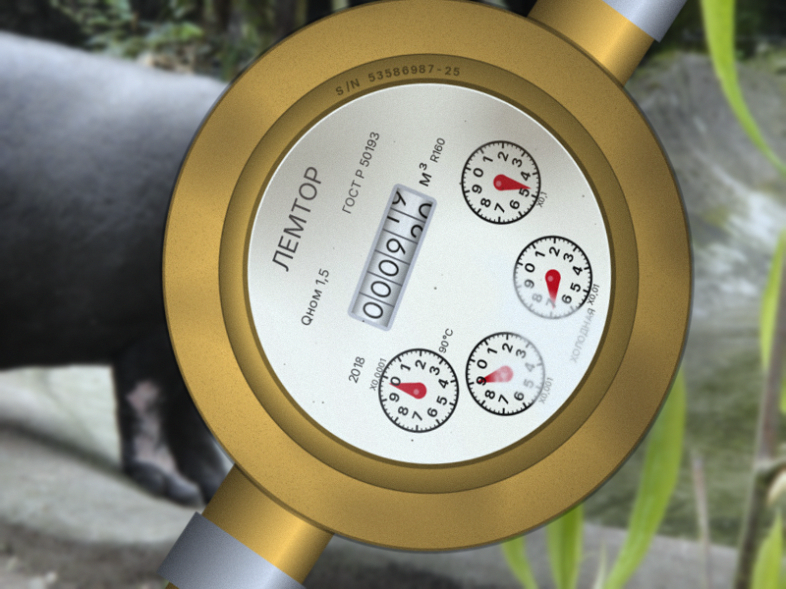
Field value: 919.4689 m³
